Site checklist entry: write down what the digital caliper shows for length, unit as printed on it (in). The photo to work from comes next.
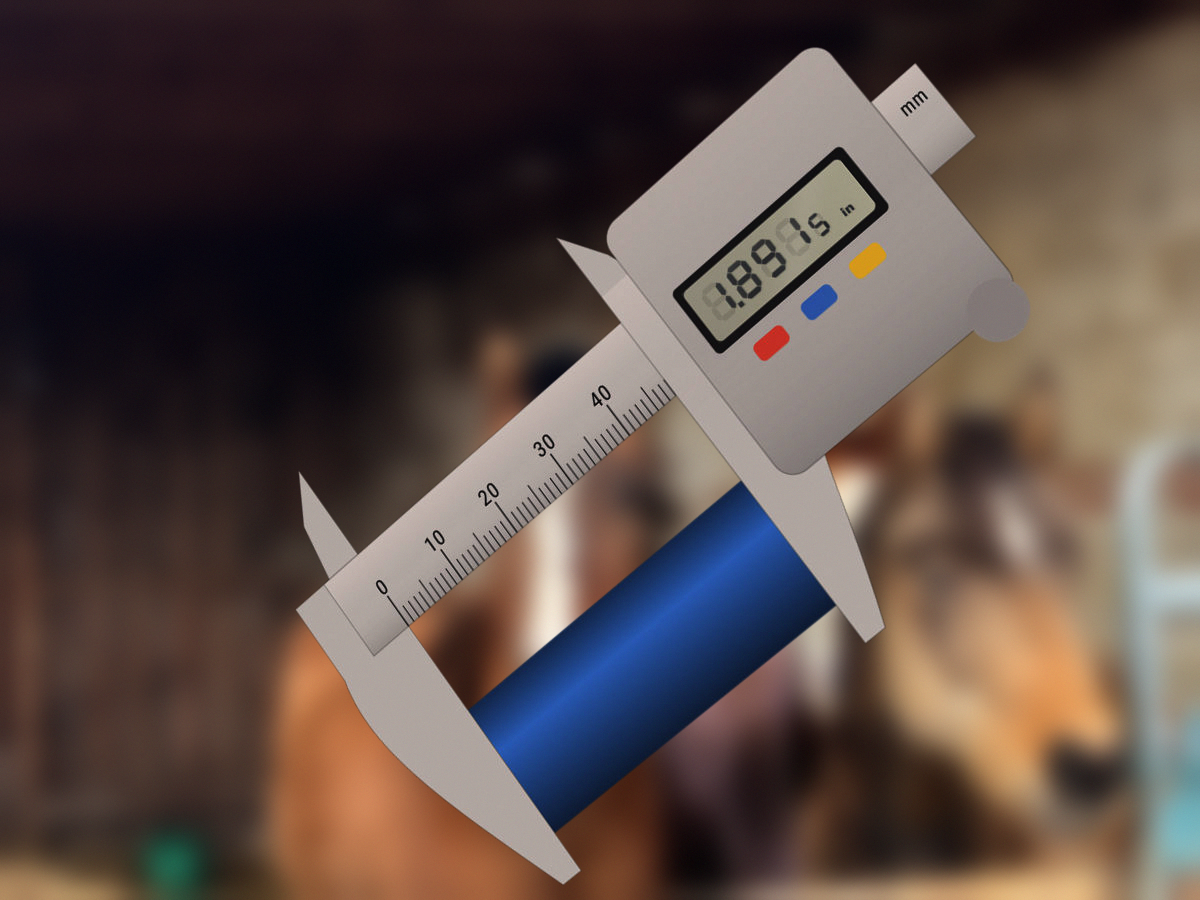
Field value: 1.8915 in
